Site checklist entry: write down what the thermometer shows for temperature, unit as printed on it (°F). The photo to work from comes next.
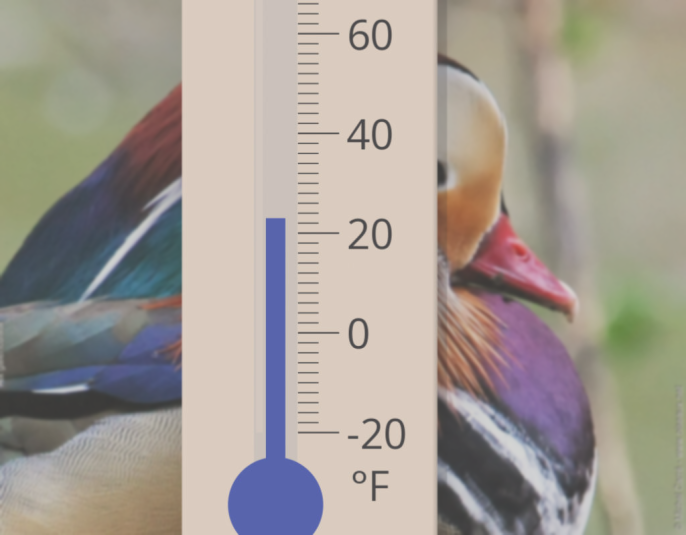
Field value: 23 °F
